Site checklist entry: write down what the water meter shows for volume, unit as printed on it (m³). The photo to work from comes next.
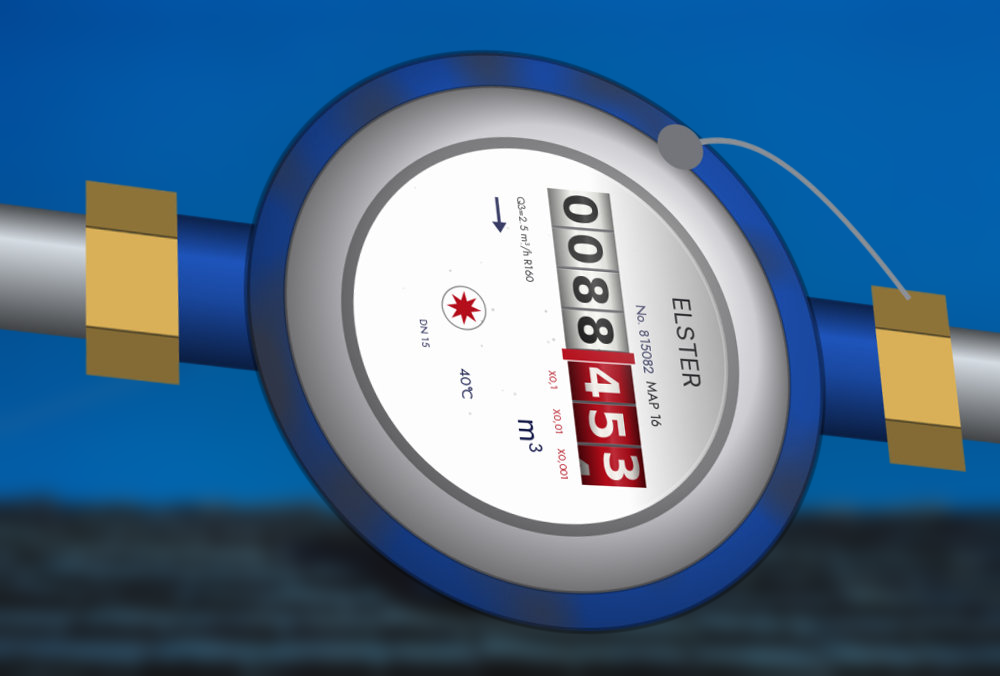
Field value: 88.453 m³
